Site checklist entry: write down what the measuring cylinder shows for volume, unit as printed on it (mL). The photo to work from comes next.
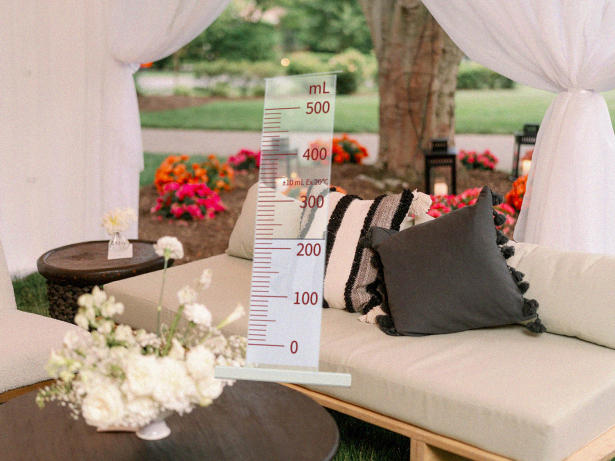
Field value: 220 mL
